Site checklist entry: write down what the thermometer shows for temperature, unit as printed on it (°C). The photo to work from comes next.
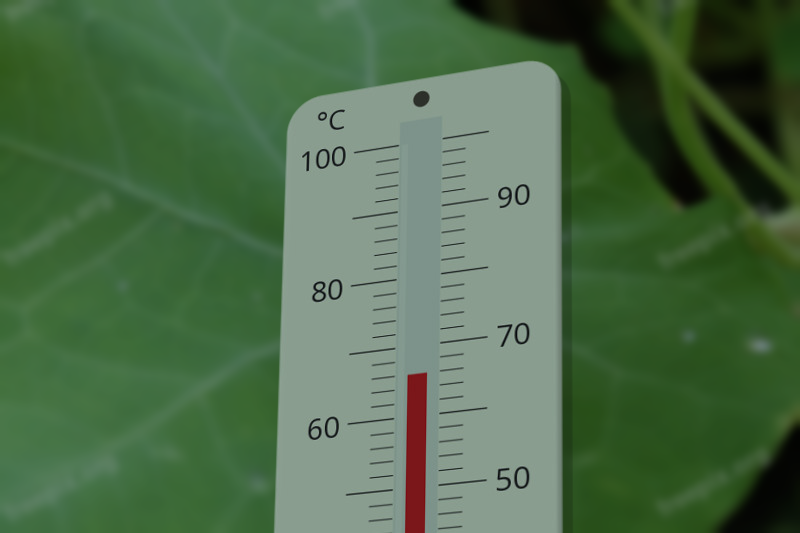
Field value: 66 °C
